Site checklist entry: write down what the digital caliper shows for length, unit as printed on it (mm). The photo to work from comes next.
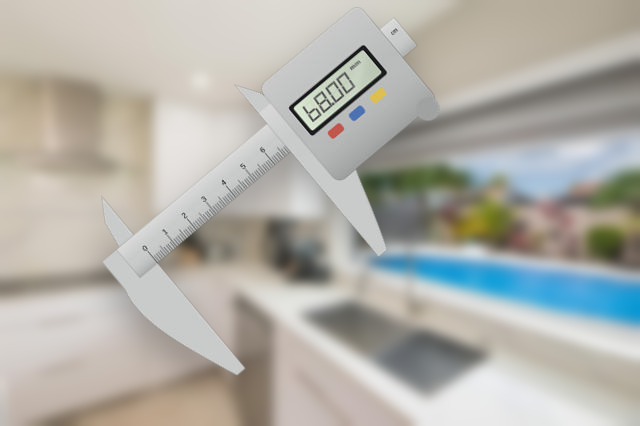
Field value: 68.00 mm
